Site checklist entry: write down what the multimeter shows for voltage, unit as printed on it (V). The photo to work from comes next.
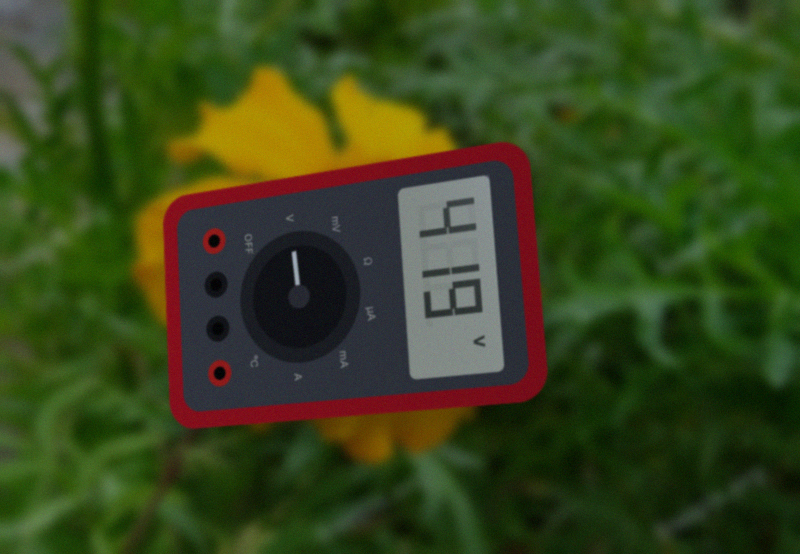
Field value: 419 V
